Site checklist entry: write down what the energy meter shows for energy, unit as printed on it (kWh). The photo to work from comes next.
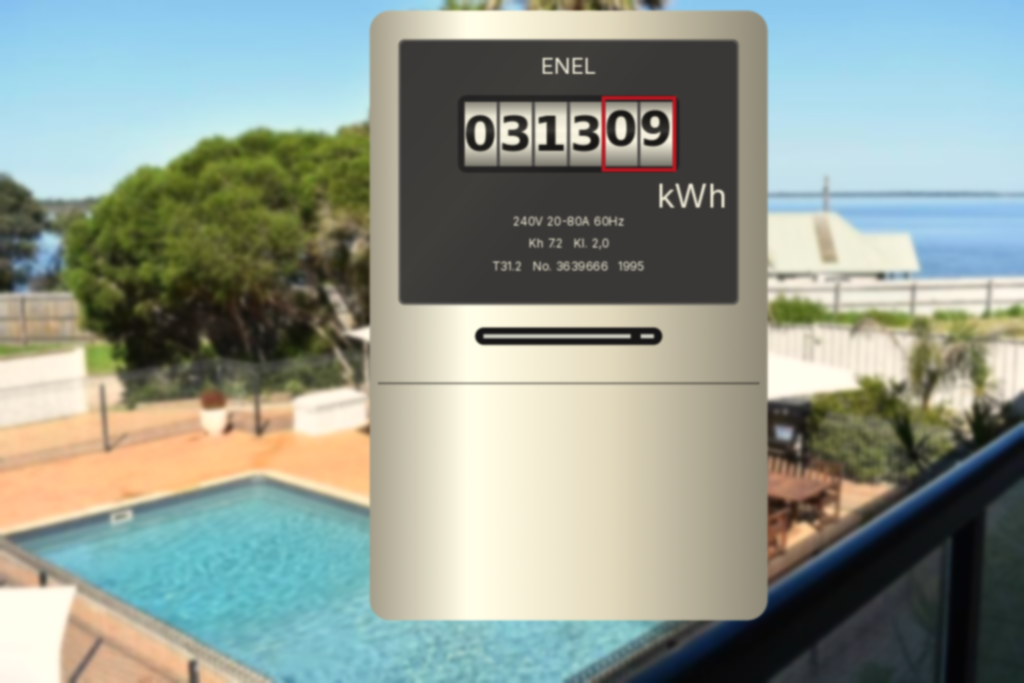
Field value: 313.09 kWh
